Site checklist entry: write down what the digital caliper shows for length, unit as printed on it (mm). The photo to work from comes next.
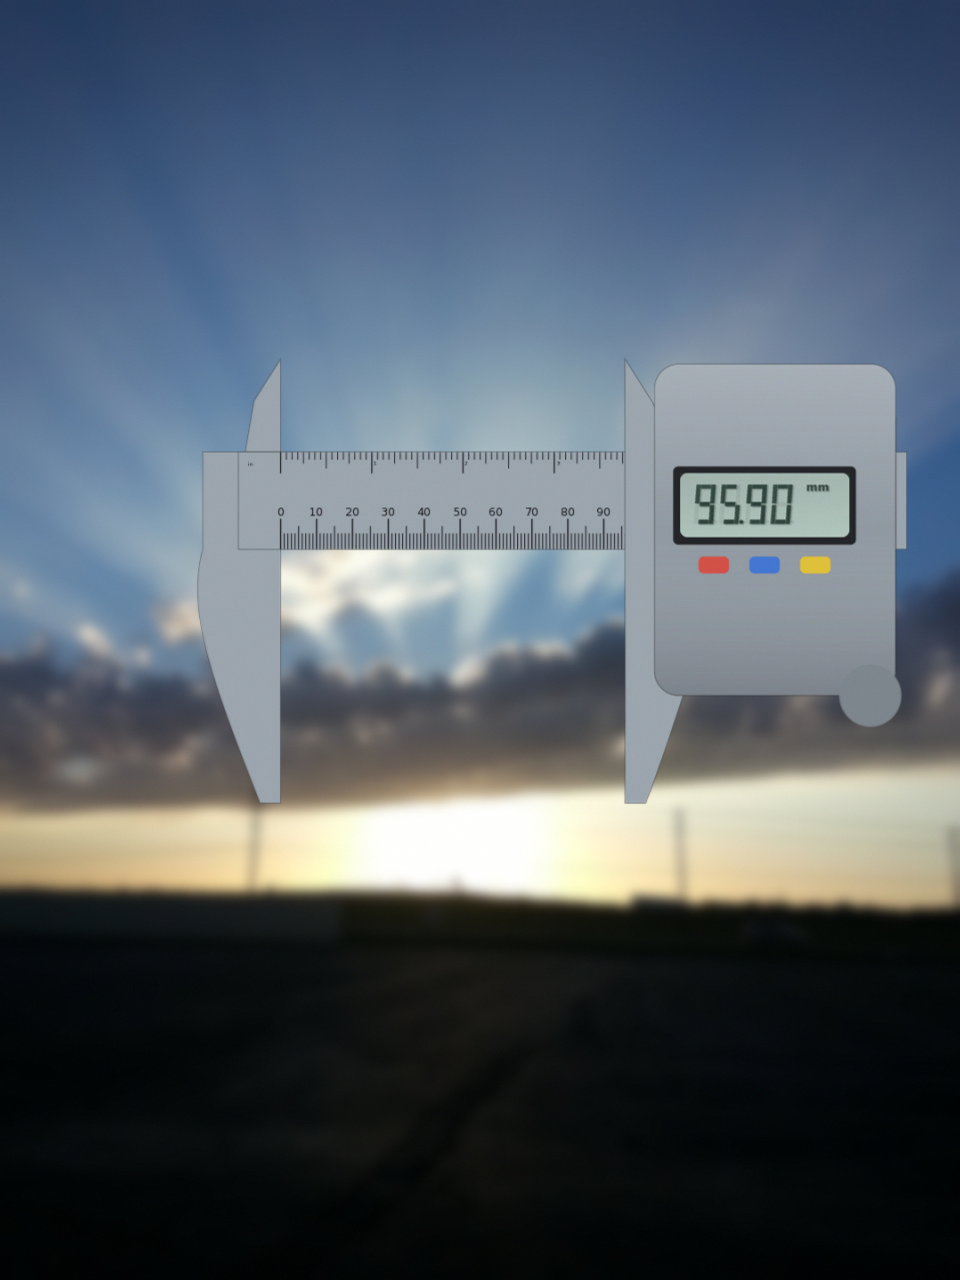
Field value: 95.90 mm
